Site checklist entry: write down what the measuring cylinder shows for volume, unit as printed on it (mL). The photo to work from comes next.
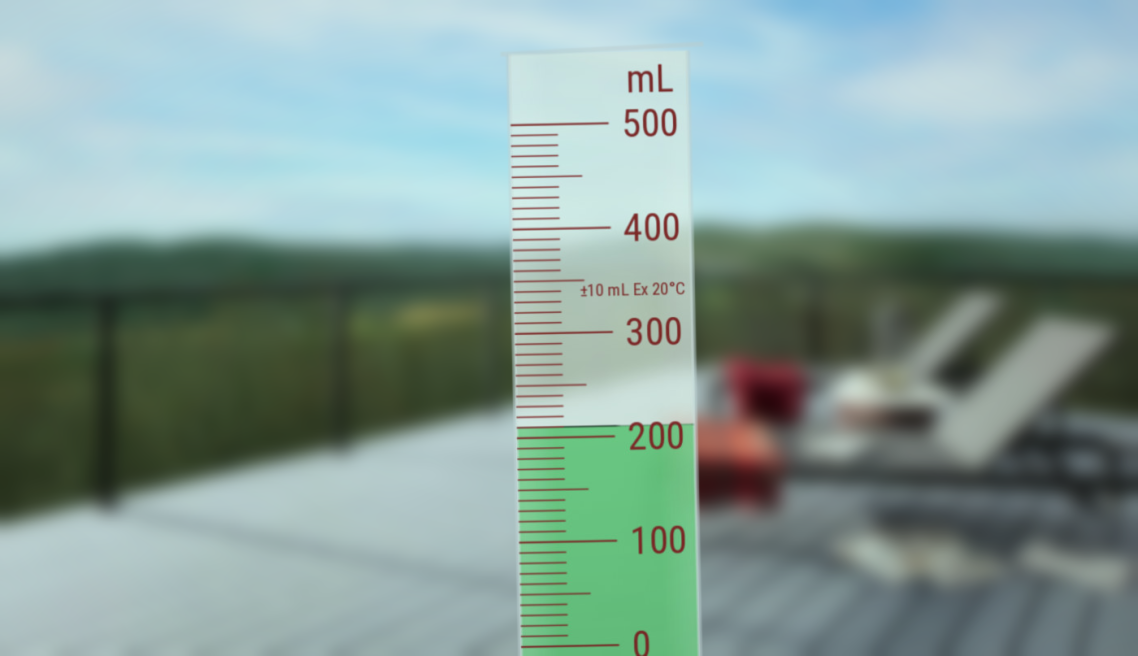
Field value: 210 mL
